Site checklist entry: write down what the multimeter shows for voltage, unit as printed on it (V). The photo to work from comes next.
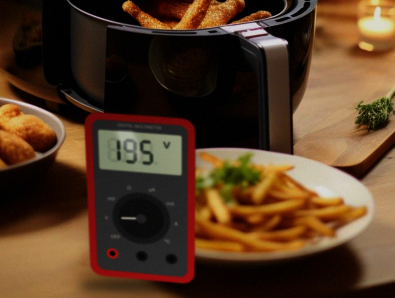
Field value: 195 V
